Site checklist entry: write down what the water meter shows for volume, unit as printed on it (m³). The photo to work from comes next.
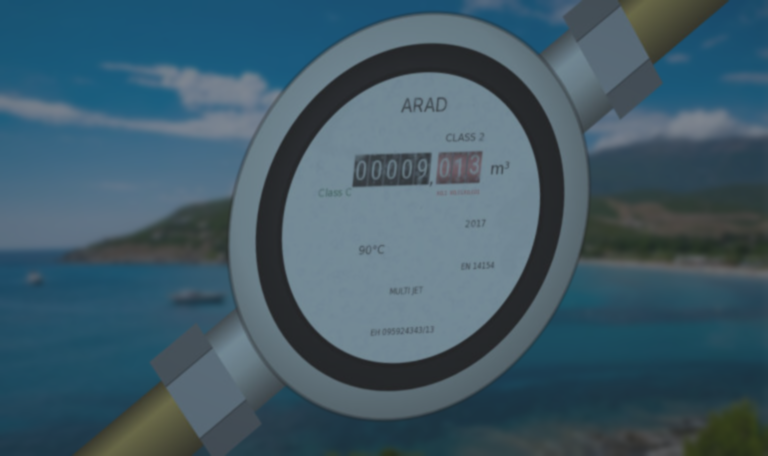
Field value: 9.013 m³
